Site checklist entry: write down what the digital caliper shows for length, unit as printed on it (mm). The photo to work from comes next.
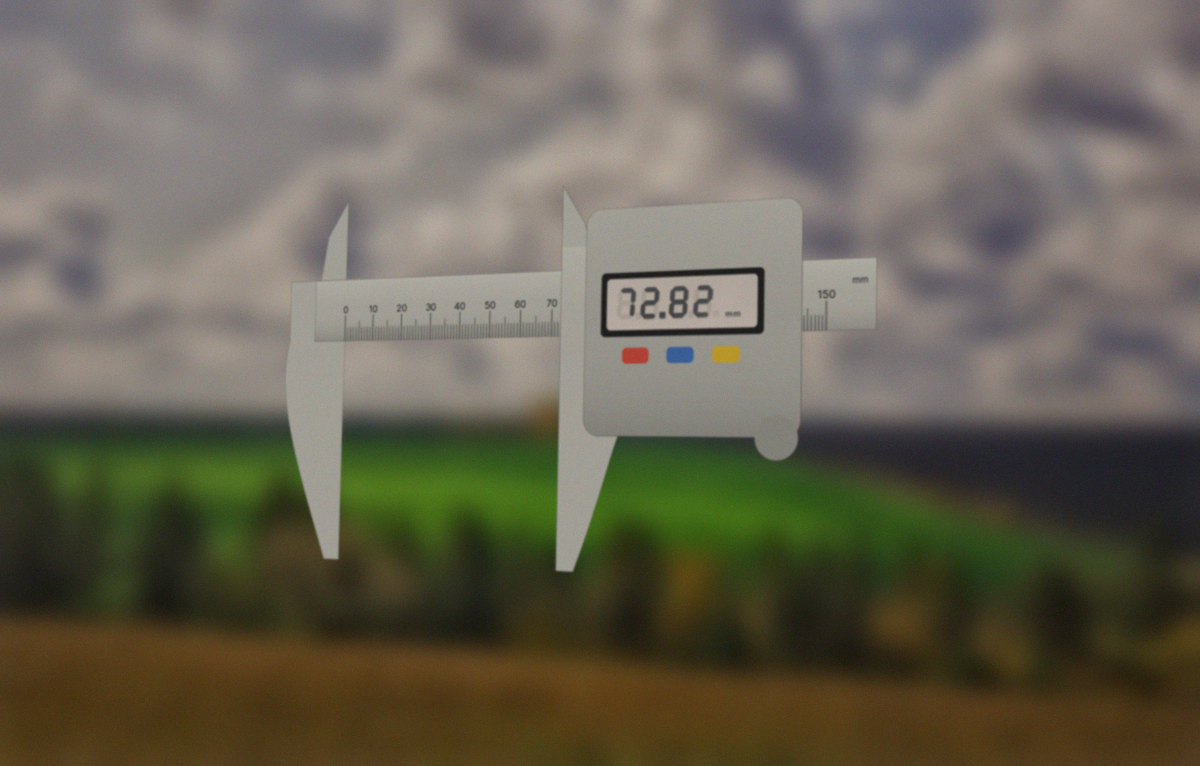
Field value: 72.82 mm
